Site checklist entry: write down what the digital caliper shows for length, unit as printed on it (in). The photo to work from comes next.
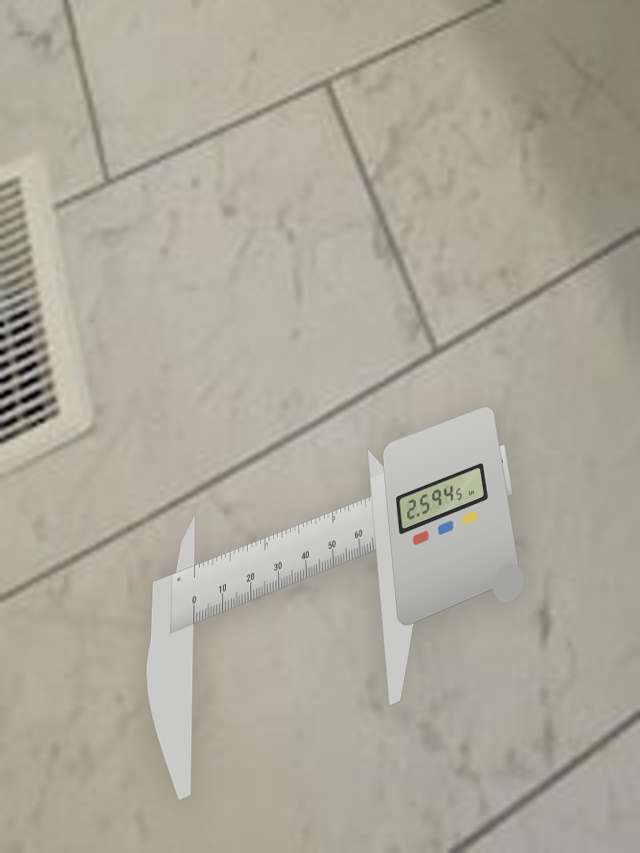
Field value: 2.5945 in
